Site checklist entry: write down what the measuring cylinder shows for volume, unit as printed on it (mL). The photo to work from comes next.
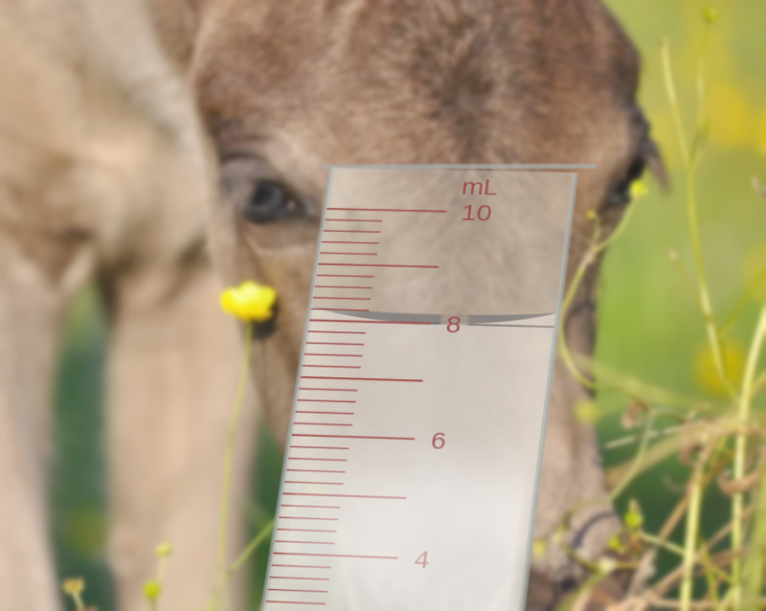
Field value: 8 mL
